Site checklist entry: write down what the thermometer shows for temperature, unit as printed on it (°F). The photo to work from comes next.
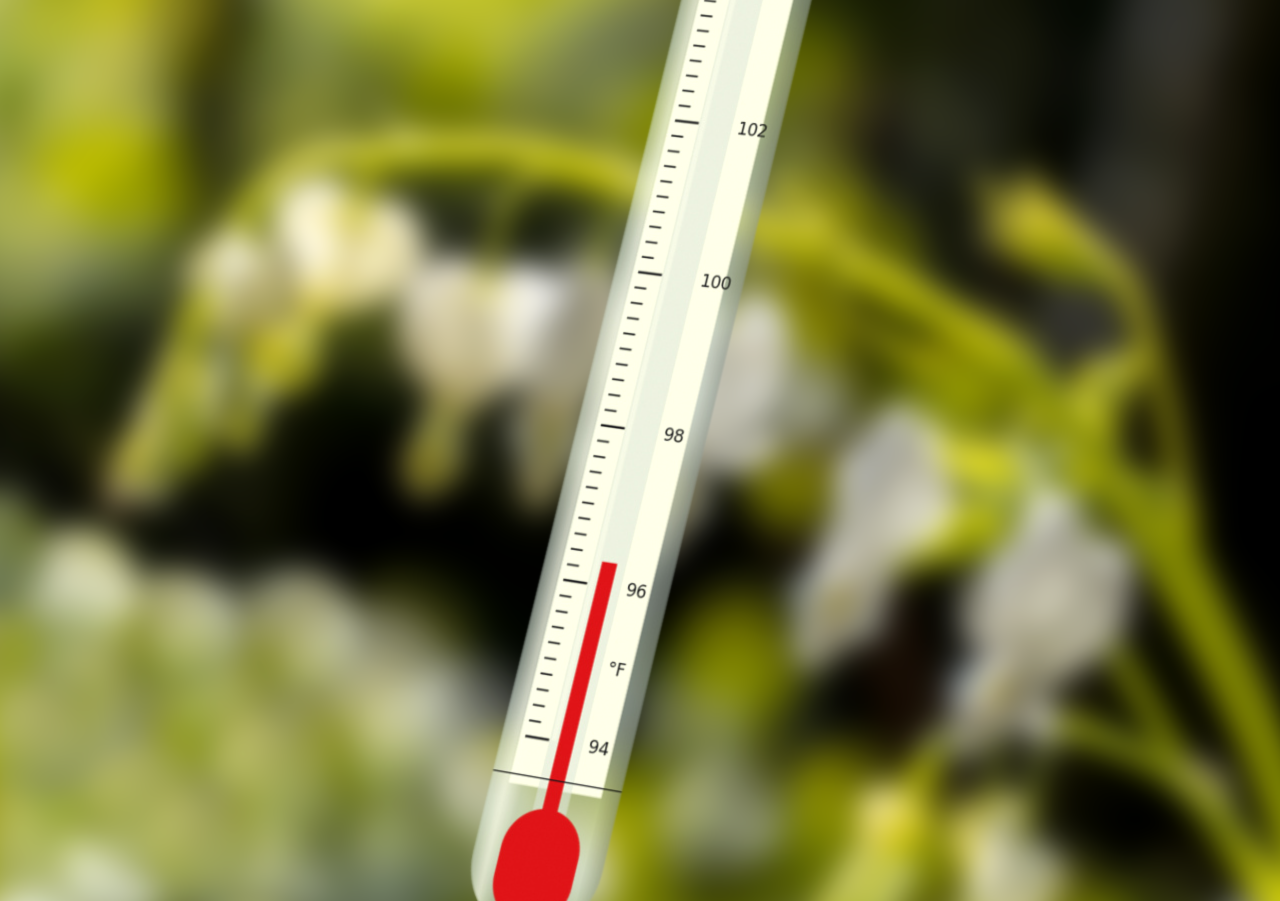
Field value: 96.3 °F
